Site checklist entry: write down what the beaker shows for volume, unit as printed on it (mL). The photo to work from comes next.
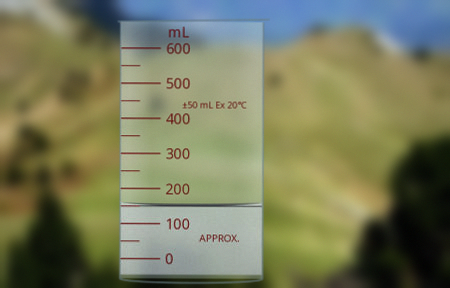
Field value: 150 mL
